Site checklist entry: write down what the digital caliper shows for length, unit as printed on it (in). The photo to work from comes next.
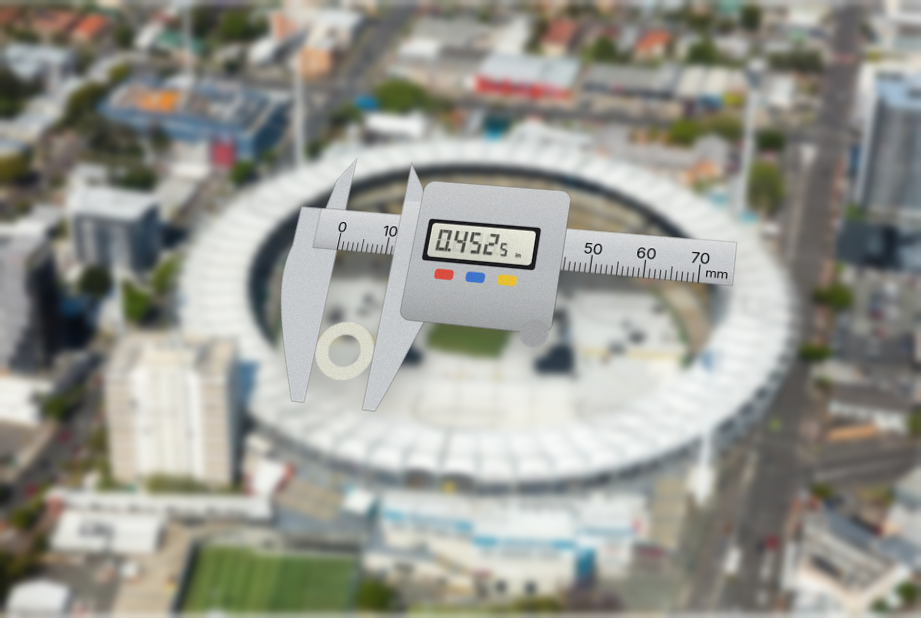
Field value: 0.4525 in
